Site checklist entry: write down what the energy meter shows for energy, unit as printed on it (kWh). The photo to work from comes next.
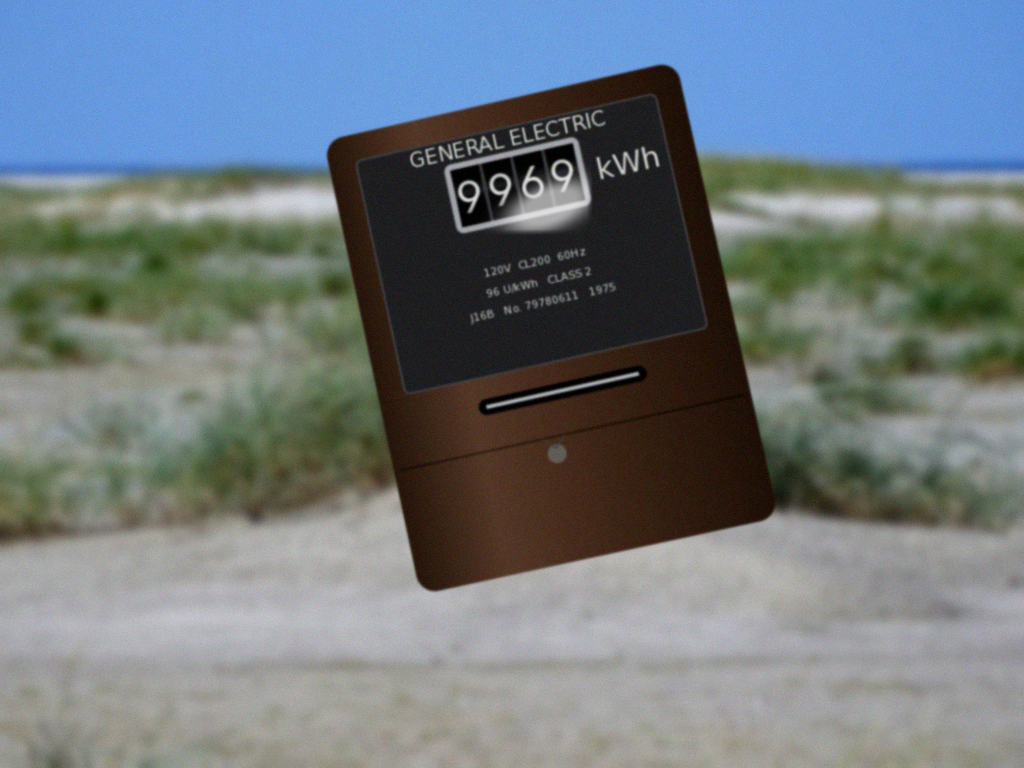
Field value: 9969 kWh
